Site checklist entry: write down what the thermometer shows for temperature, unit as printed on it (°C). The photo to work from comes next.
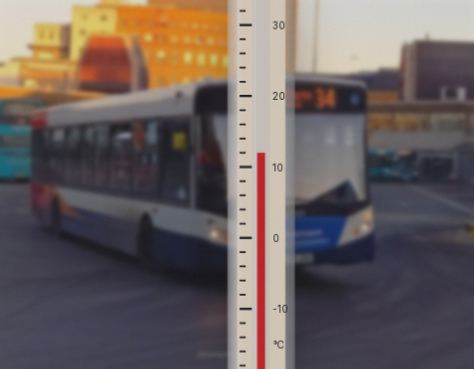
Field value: 12 °C
